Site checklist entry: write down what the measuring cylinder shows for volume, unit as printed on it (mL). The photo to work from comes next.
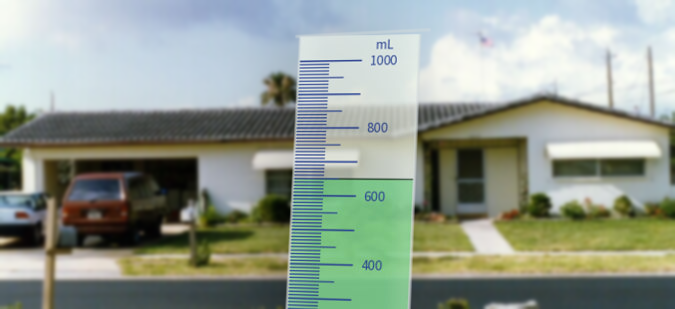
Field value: 650 mL
